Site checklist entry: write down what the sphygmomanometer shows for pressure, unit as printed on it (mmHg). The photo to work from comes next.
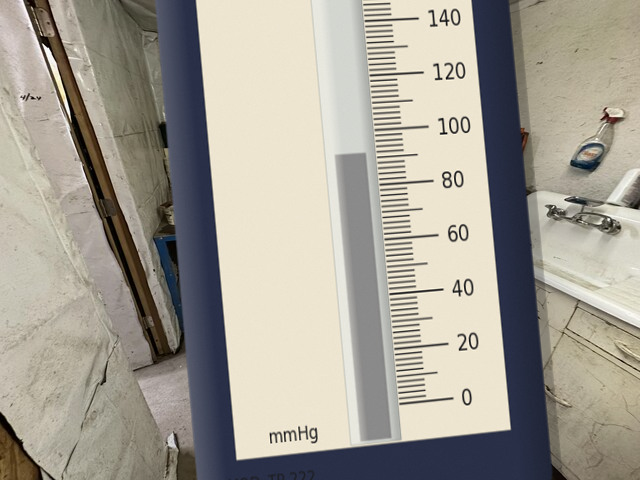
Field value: 92 mmHg
